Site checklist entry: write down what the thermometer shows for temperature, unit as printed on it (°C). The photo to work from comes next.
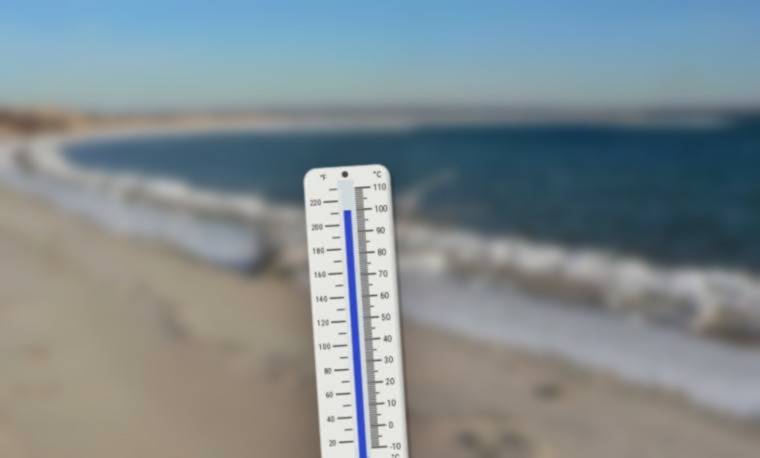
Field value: 100 °C
